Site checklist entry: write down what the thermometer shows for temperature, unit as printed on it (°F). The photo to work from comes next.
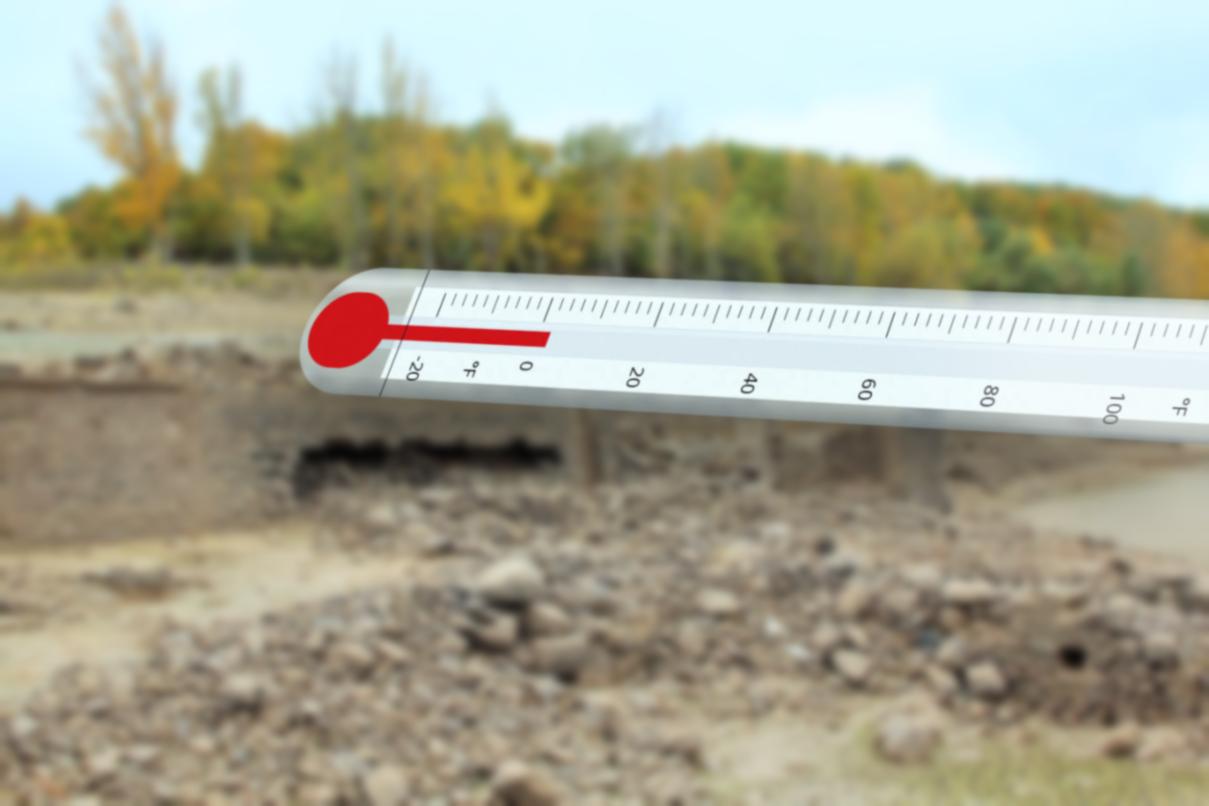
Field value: 2 °F
